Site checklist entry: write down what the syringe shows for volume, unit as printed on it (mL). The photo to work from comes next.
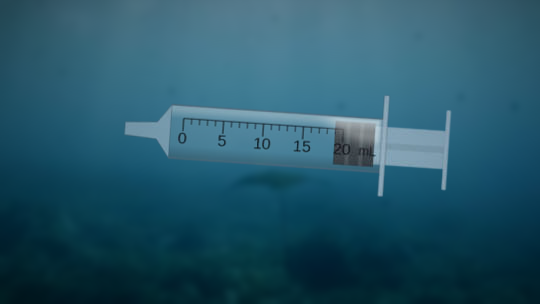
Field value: 19 mL
